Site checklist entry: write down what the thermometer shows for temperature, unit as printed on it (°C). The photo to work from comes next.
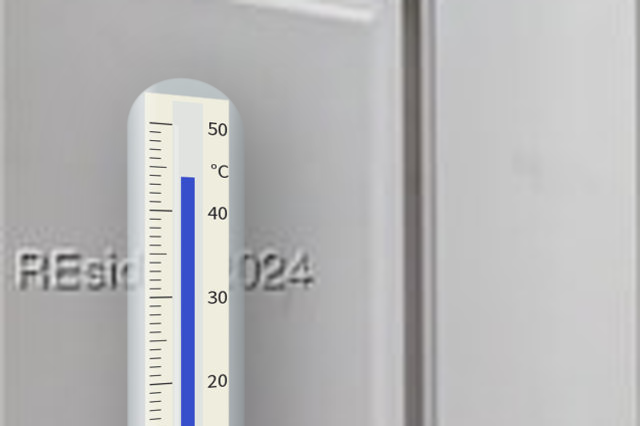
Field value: 44 °C
